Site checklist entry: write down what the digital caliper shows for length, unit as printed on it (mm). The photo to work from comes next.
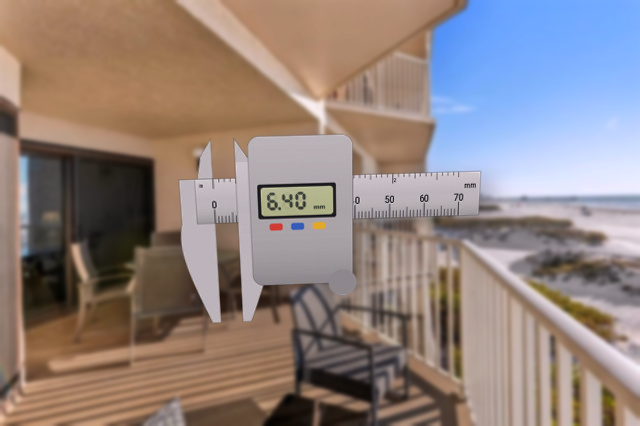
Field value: 6.40 mm
